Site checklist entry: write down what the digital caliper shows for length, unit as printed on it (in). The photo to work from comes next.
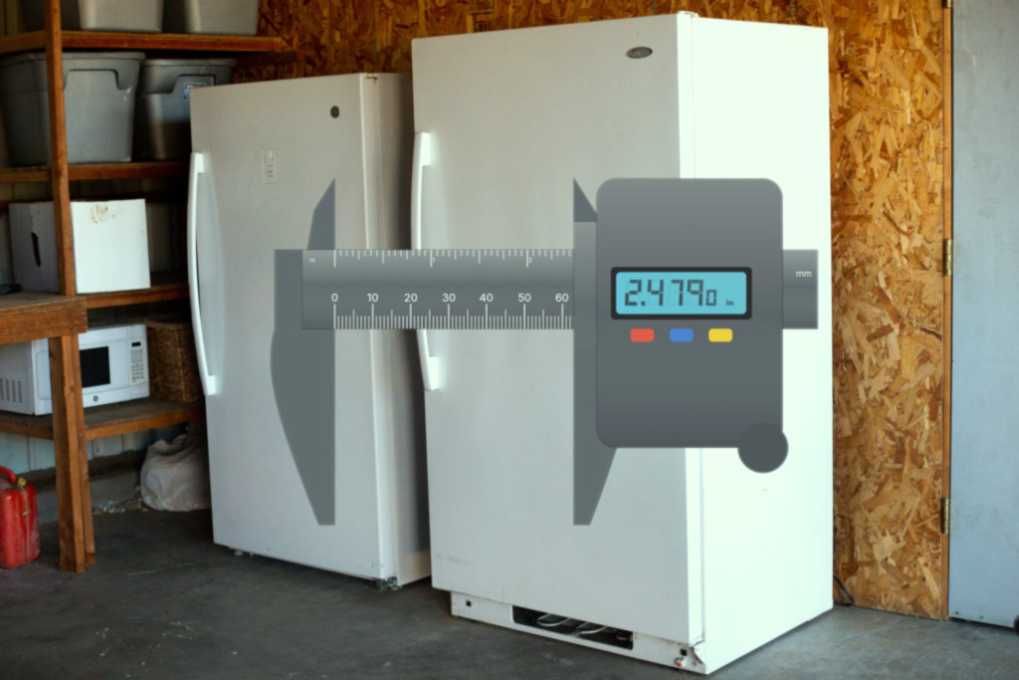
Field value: 2.4790 in
